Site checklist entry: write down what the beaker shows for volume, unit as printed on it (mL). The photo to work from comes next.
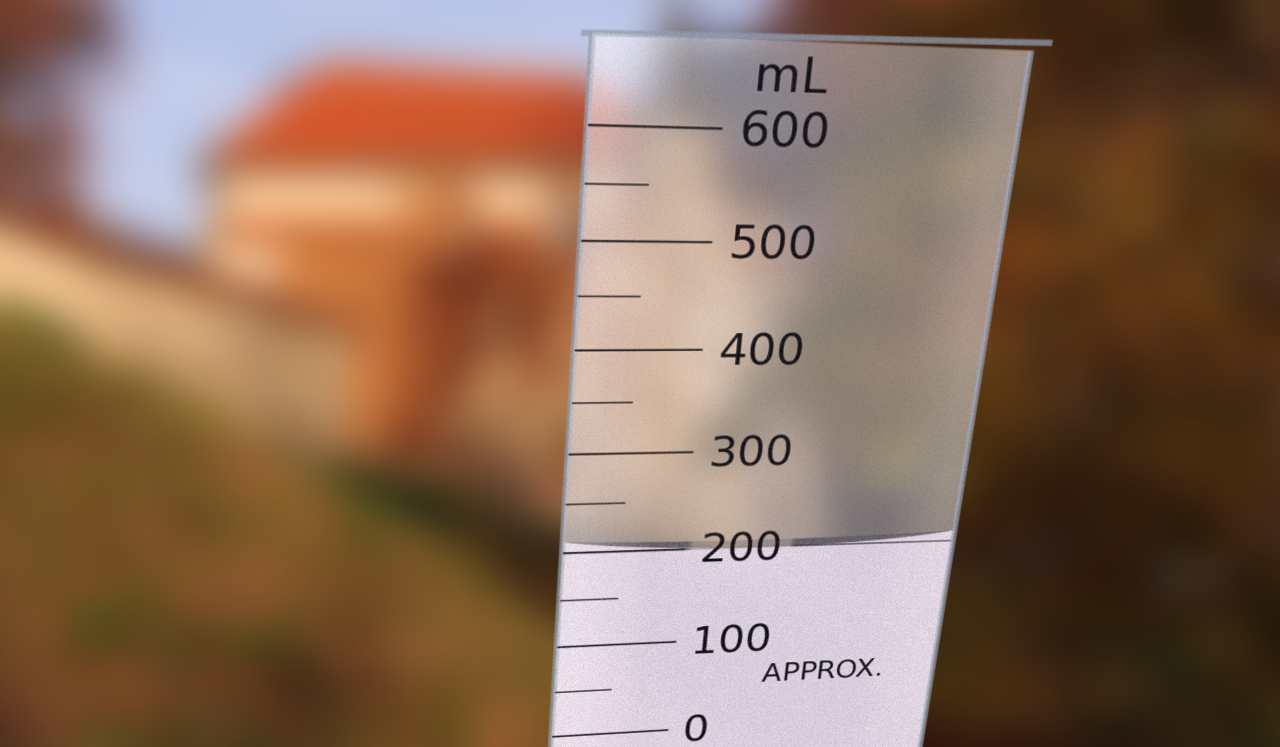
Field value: 200 mL
